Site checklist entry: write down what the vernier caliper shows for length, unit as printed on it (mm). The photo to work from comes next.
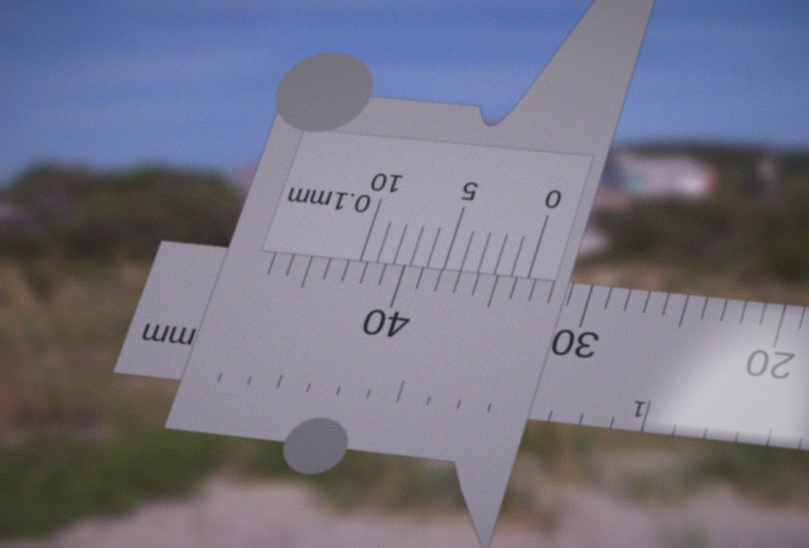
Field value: 33.4 mm
